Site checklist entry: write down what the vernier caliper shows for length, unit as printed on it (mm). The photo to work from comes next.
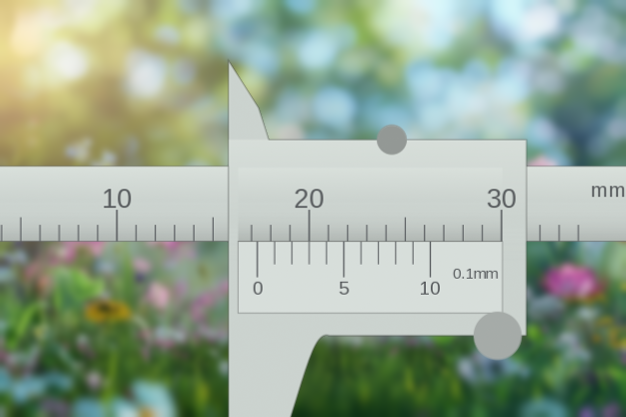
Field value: 17.3 mm
